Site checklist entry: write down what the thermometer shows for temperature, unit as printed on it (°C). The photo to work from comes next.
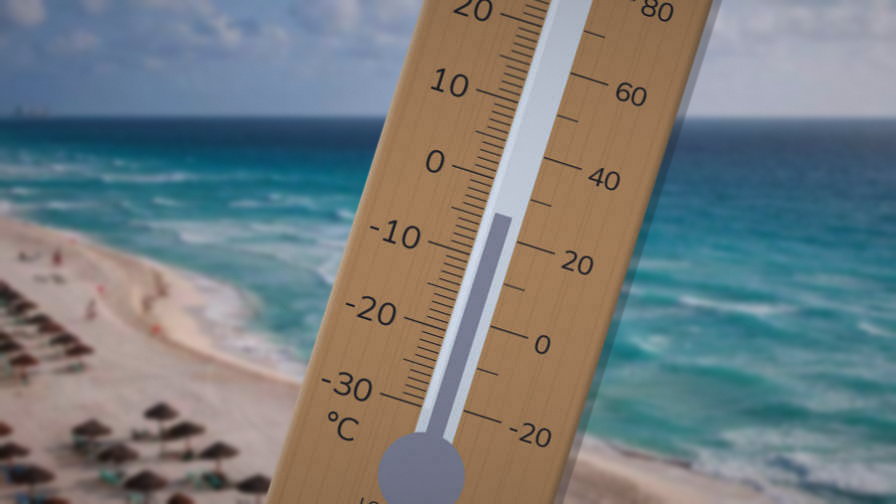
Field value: -4 °C
